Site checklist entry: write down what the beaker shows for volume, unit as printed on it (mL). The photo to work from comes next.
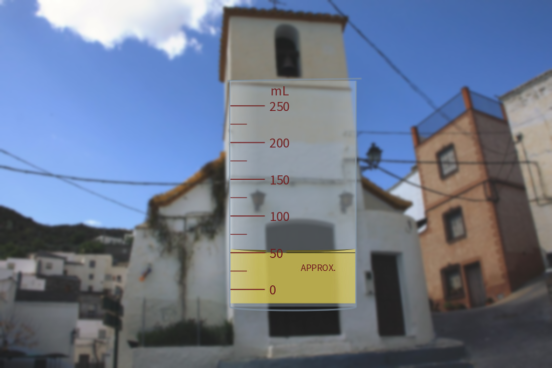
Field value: 50 mL
